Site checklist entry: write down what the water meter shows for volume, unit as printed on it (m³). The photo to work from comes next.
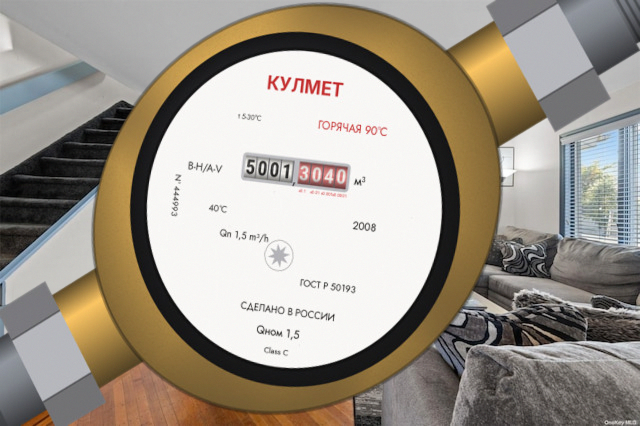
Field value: 5001.3040 m³
